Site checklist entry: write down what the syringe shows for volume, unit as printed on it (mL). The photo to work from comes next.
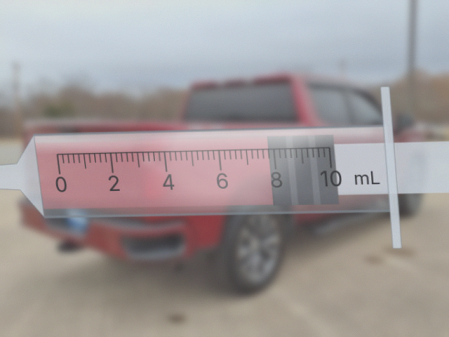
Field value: 7.8 mL
